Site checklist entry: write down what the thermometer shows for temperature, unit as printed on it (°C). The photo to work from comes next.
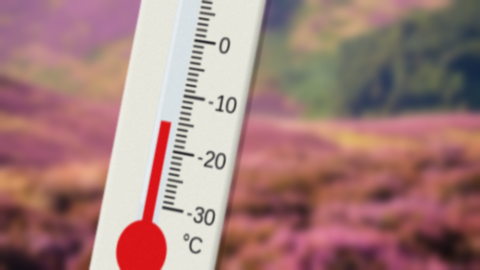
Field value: -15 °C
